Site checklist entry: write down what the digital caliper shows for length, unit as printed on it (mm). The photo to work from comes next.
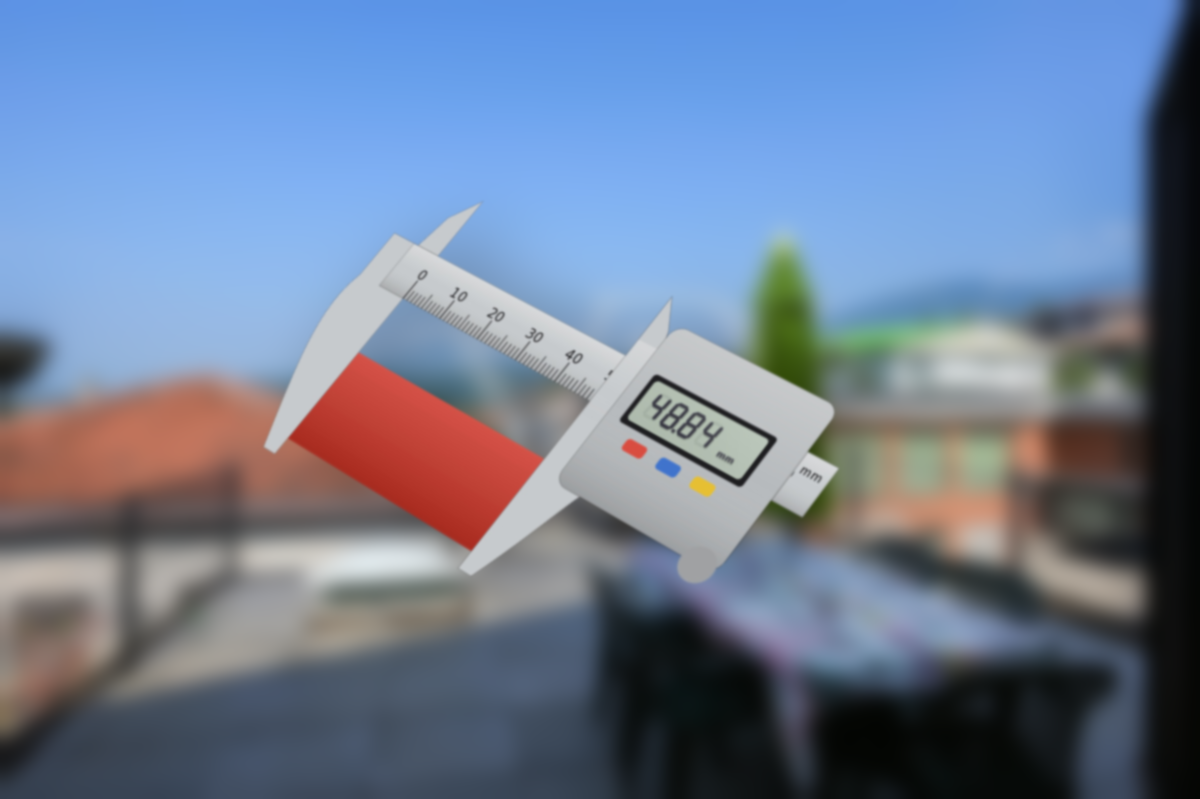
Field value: 48.84 mm
